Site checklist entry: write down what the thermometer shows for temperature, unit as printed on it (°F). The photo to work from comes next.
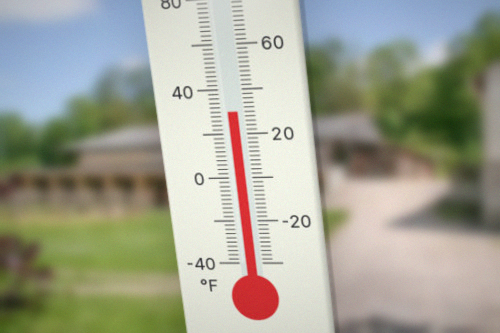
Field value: 30 °F
